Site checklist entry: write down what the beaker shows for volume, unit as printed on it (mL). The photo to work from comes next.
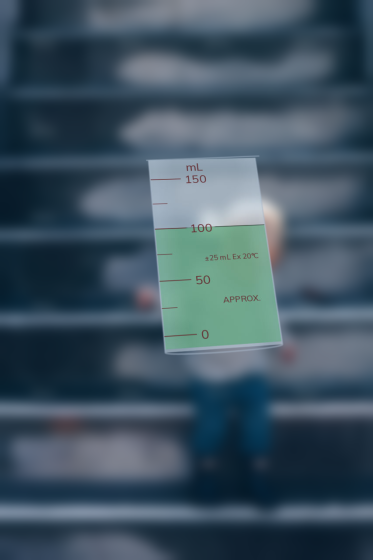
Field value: 100 mL
